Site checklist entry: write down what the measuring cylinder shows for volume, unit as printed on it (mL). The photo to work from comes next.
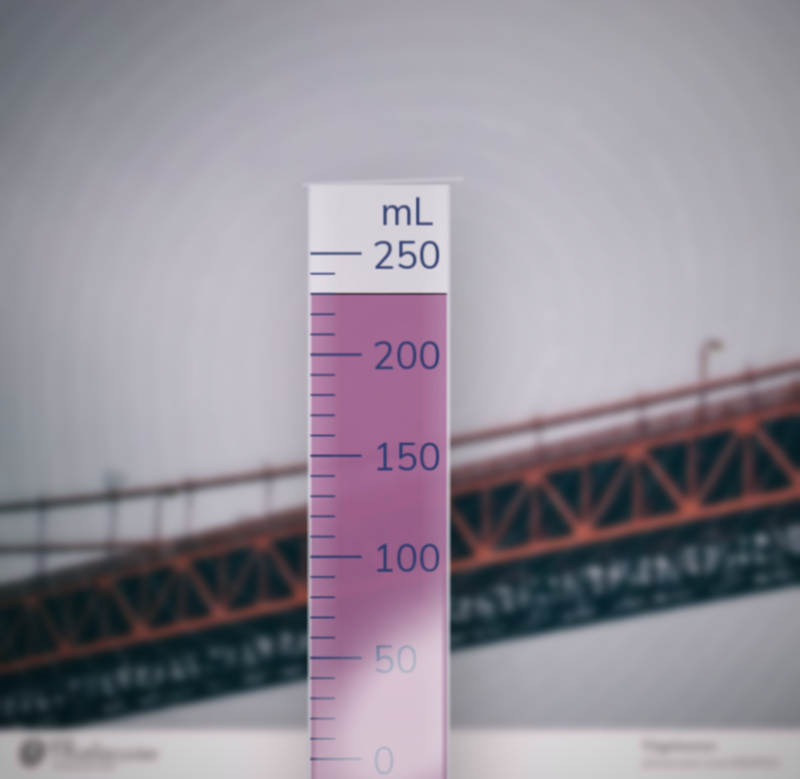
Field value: 230 mL
